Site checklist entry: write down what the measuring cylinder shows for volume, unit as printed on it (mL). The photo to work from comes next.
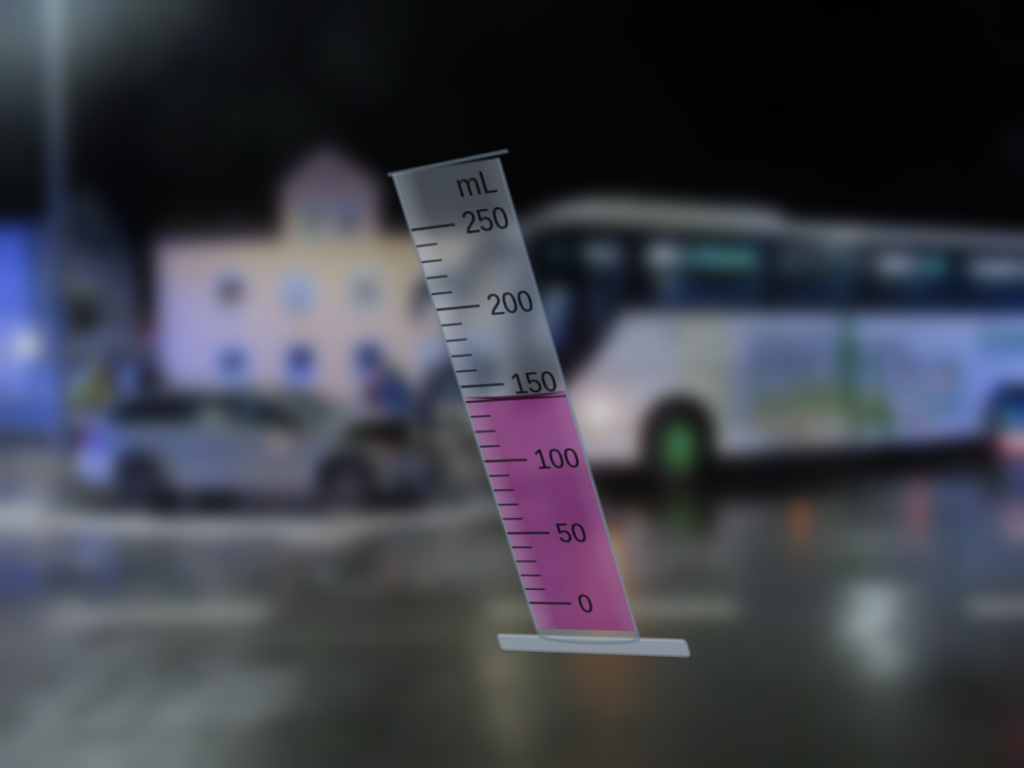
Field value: 140 mL
